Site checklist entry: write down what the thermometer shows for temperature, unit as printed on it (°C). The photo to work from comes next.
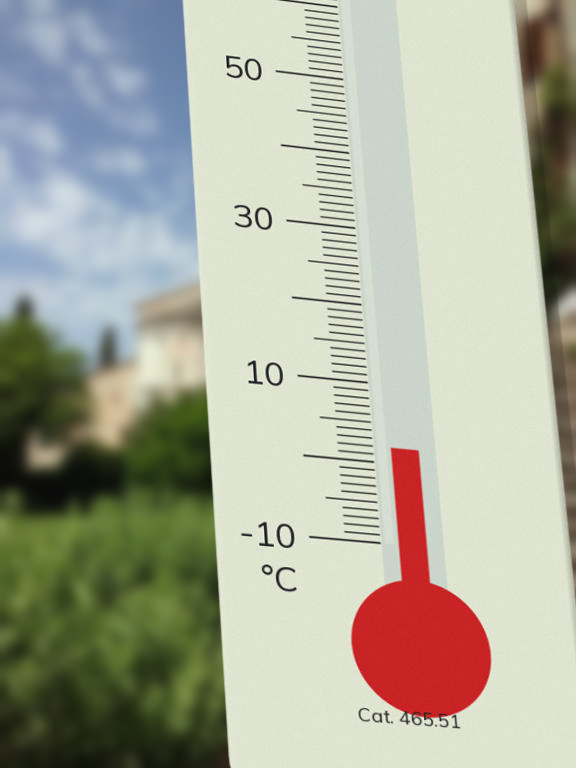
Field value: 2 °C
